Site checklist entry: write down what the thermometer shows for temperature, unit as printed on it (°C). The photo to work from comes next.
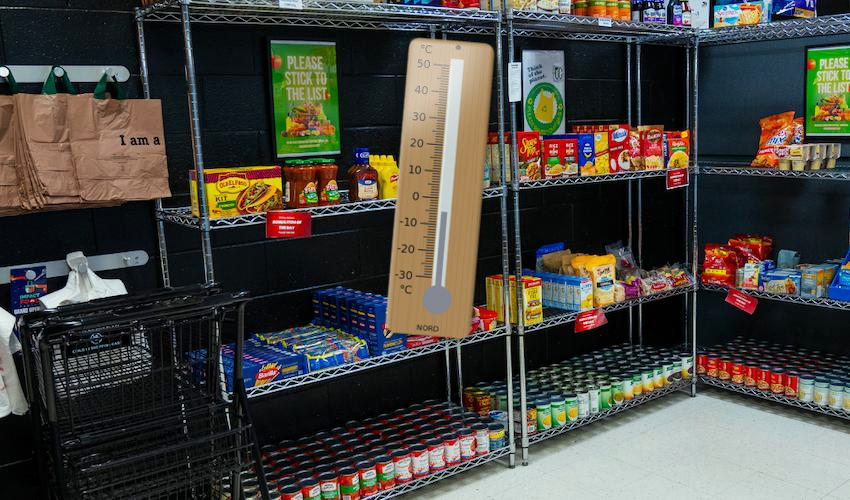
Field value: -5 °C
